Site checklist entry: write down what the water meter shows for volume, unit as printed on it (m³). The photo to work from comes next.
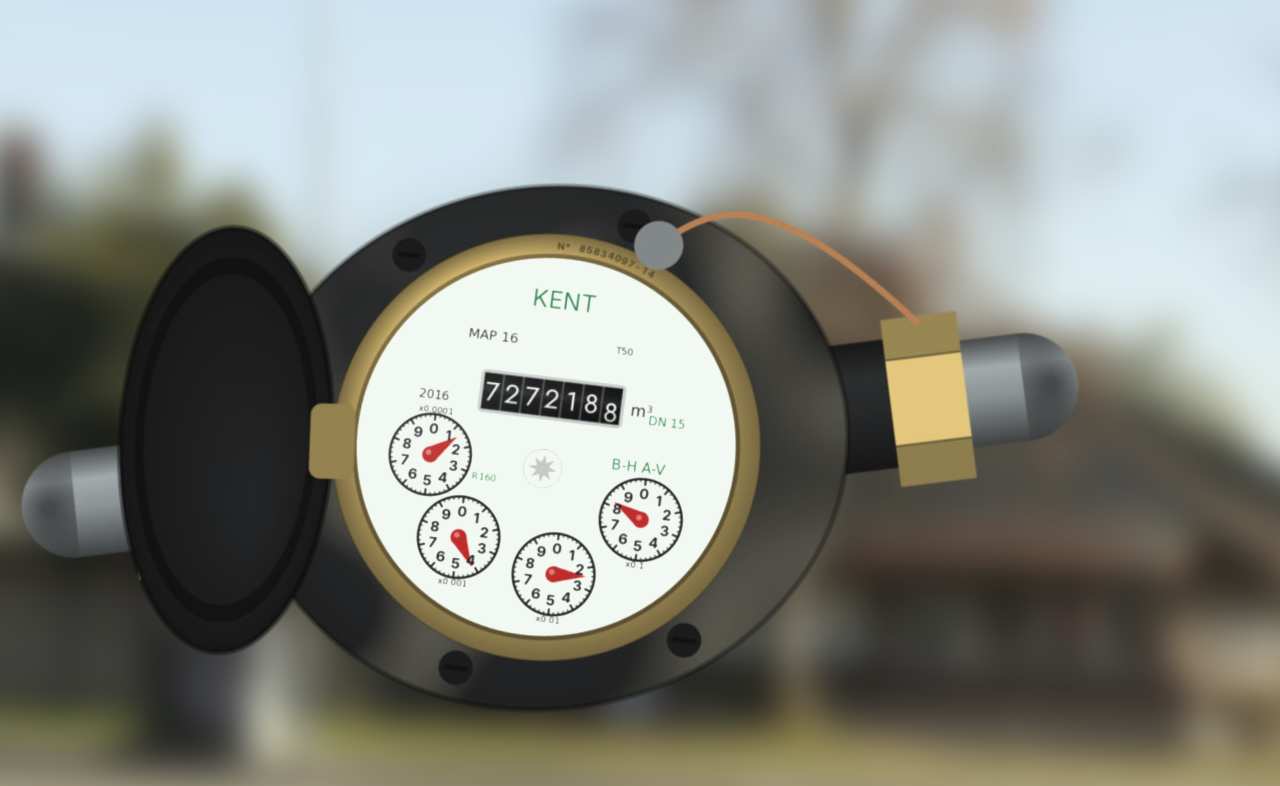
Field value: 7272187.8241 m³
